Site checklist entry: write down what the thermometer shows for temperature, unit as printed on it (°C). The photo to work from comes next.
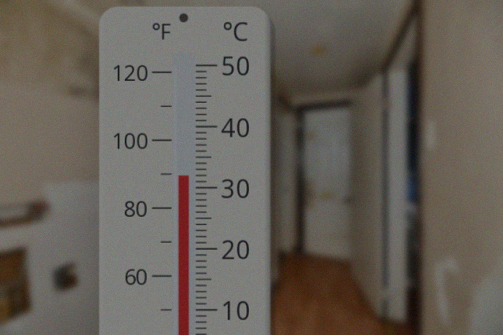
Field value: 32 °C
